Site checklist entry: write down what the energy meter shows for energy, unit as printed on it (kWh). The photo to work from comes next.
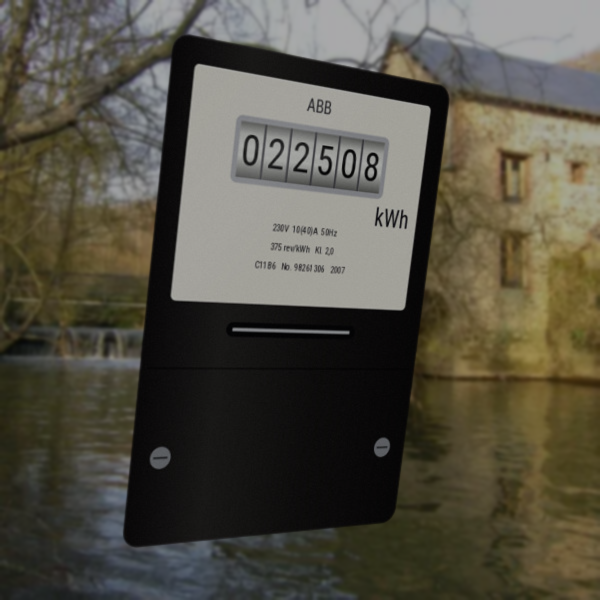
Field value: 22508 kWh
